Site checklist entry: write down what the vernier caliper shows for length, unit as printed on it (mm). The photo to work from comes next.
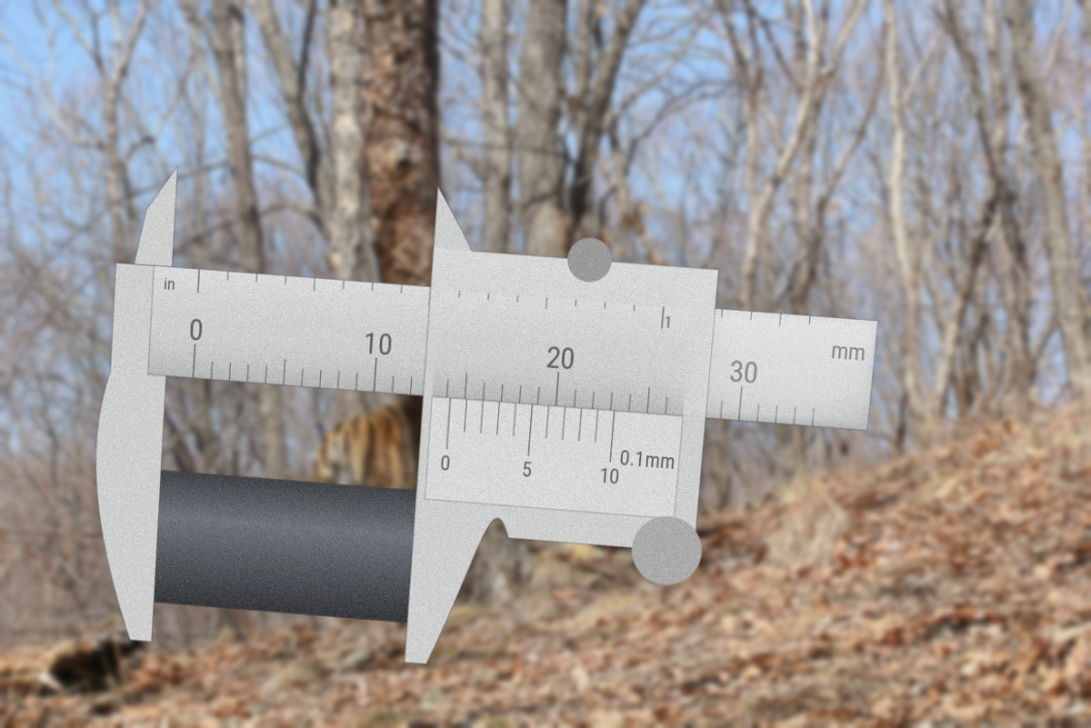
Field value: 14.2 mm
